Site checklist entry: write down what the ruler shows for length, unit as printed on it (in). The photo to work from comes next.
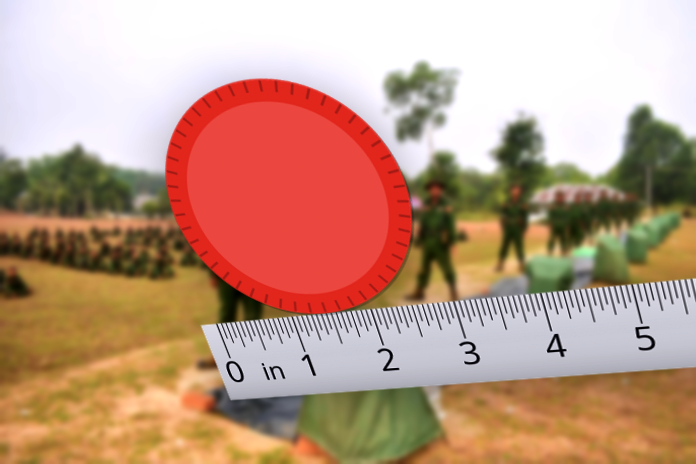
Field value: 2.875 in
